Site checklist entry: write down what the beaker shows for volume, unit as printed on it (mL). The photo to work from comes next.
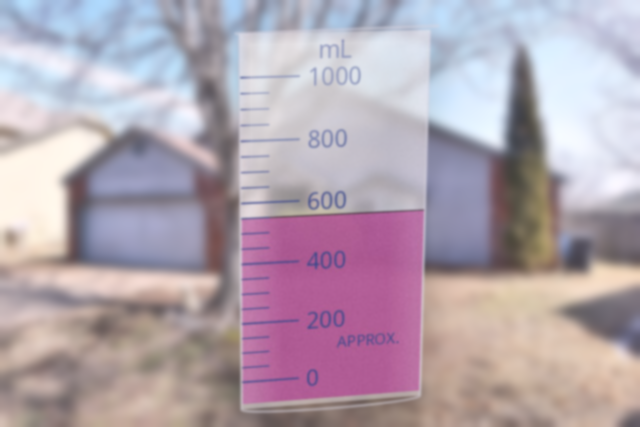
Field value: 550 mL
